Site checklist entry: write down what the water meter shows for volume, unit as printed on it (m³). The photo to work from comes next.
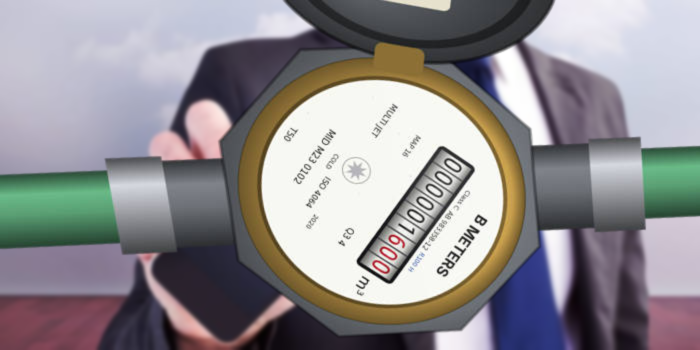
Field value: 1.600 m³
